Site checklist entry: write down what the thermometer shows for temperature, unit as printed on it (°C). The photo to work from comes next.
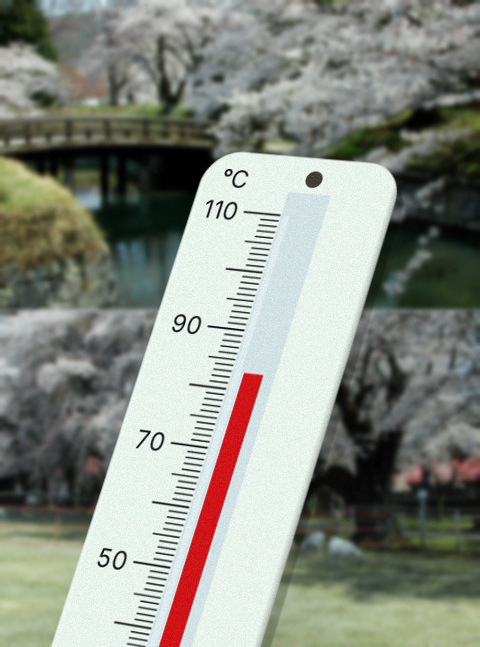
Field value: 83 °C
